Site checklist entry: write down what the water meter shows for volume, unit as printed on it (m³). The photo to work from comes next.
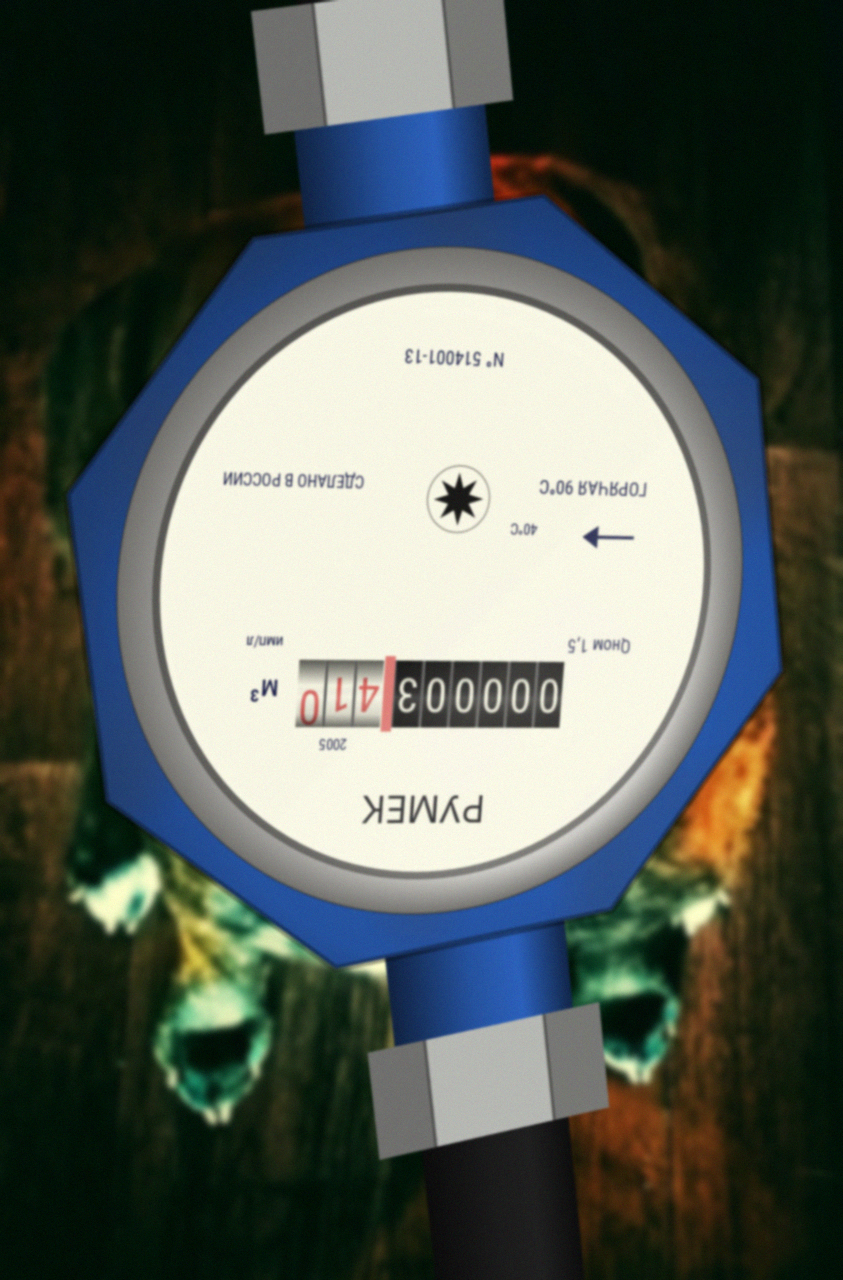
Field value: 3.410 m³
